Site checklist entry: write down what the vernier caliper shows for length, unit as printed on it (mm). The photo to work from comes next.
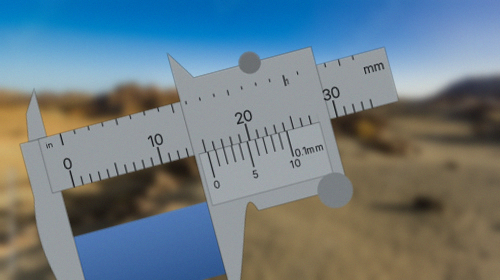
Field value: 15.2 mm
